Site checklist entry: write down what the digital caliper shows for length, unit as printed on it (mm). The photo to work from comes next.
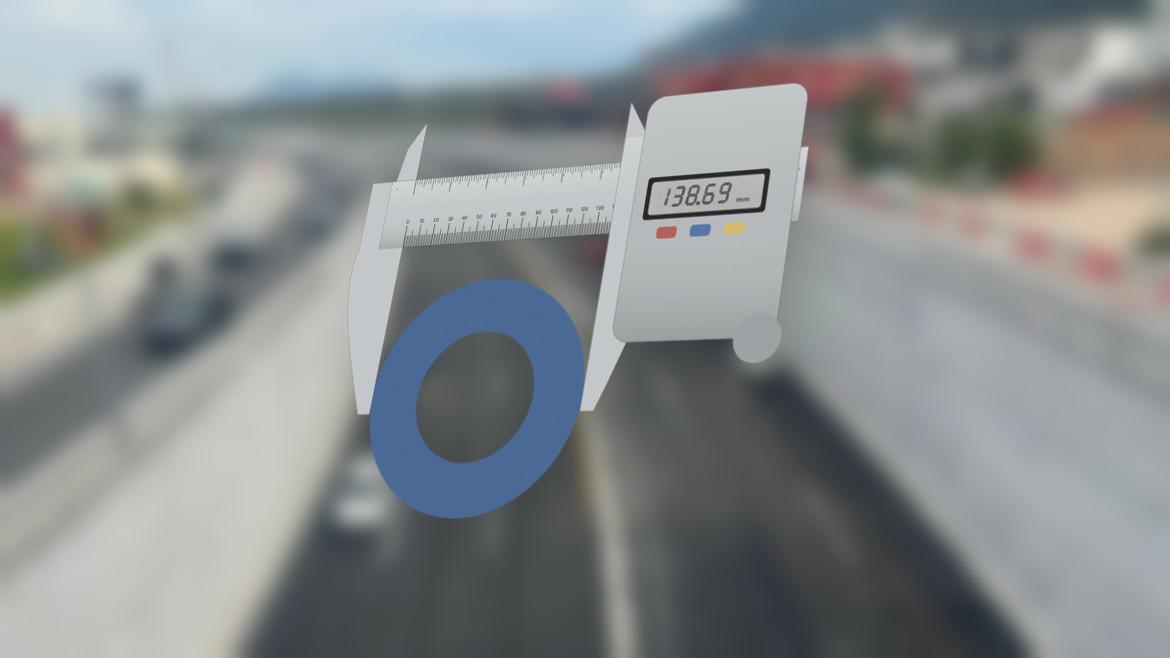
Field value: 138.69 mm
